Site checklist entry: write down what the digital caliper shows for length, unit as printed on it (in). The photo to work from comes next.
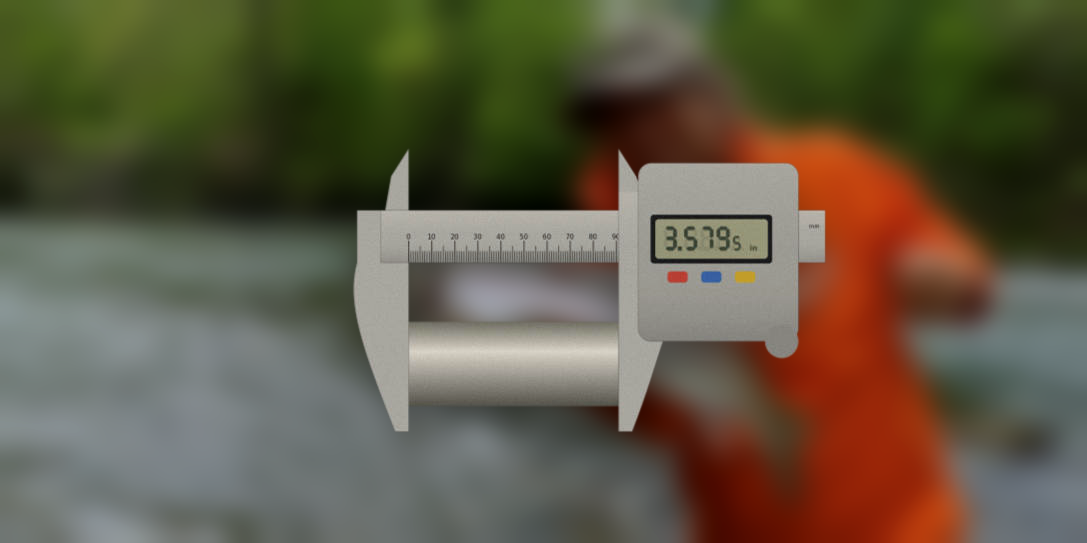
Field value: 3.5795 in
